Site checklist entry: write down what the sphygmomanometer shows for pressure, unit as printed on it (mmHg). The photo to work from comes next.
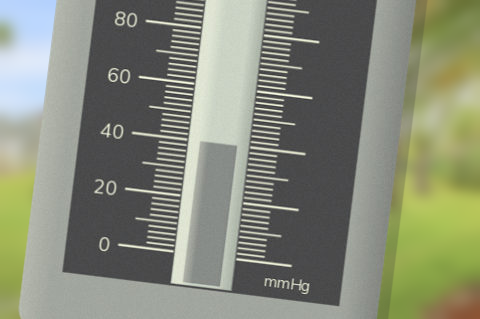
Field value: 40 mmHg
